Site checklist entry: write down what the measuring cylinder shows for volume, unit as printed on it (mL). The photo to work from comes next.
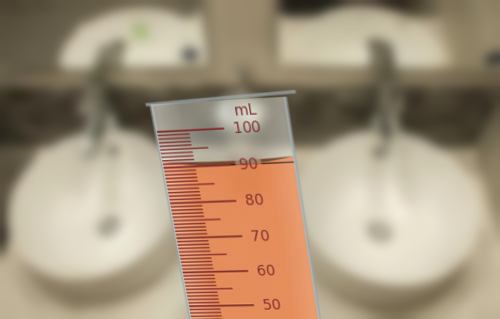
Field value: 90 mL
